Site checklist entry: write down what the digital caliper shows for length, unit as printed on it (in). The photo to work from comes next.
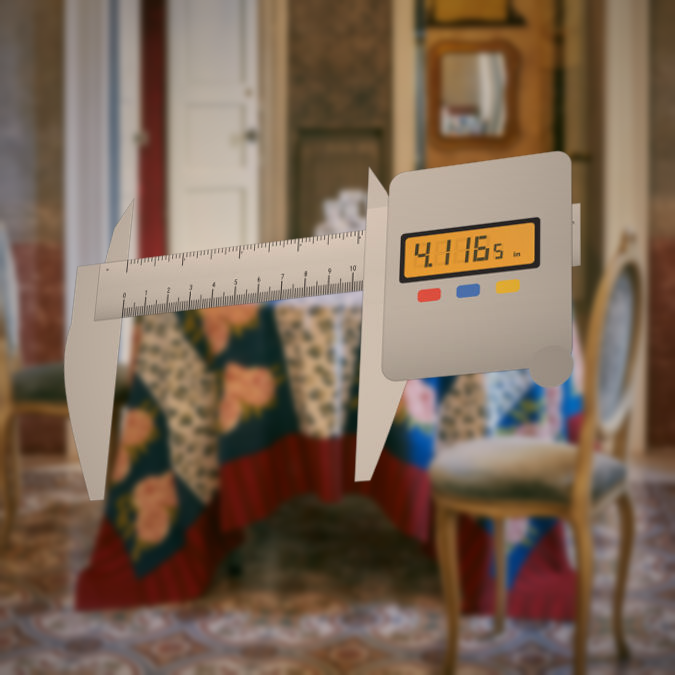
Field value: 4.1165 in
